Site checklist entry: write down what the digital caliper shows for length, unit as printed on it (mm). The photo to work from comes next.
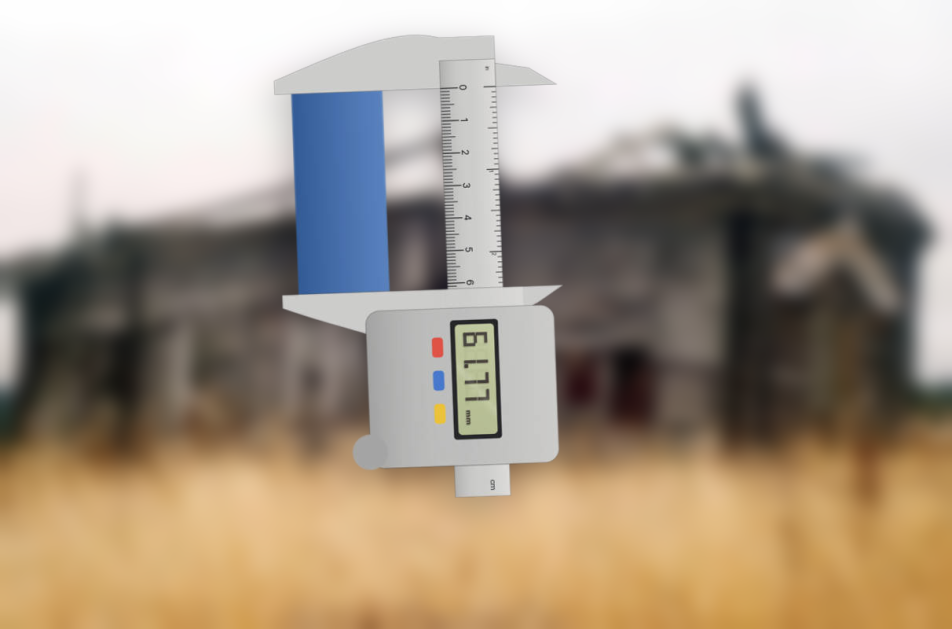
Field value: 61.77 mm
